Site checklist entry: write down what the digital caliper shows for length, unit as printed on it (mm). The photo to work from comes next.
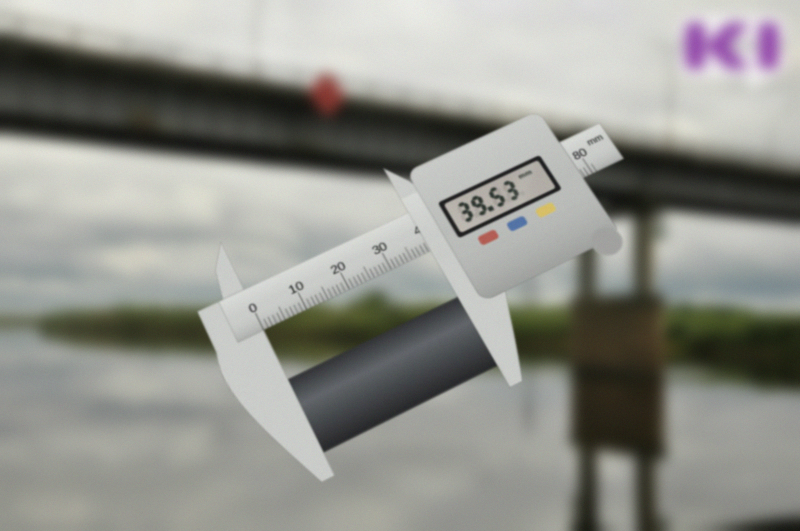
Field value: 39.53 mm
